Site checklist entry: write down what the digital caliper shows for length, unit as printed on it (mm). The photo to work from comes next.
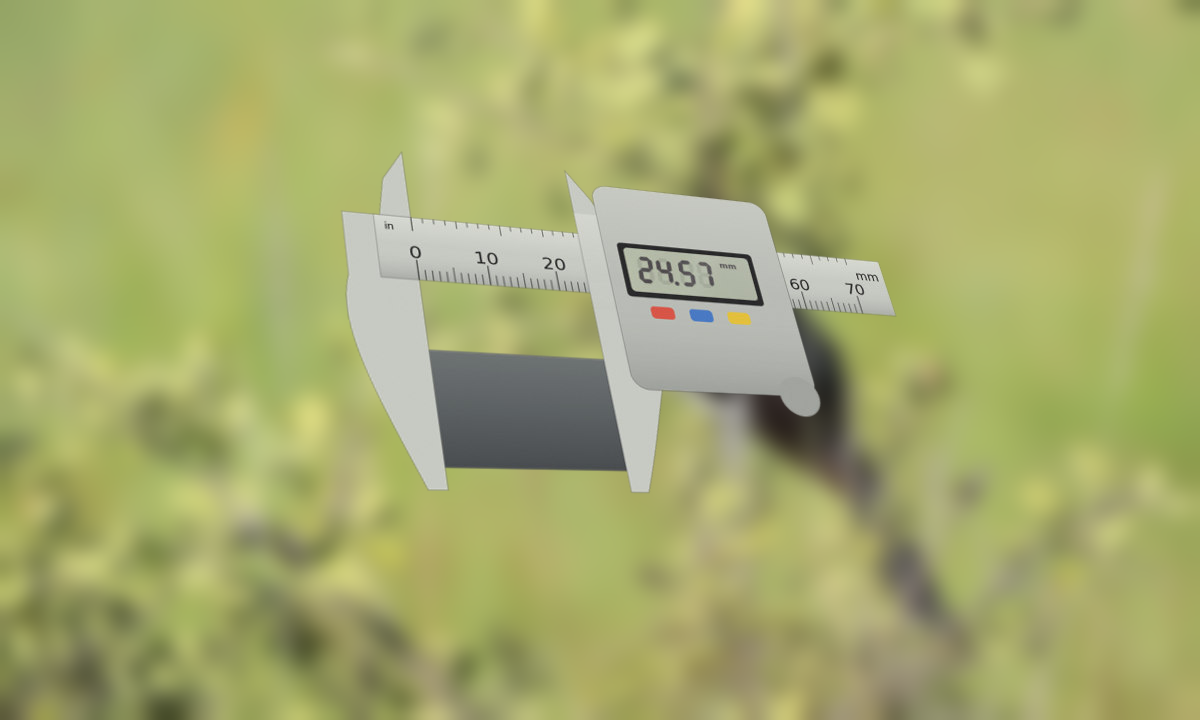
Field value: 24.57 mm
